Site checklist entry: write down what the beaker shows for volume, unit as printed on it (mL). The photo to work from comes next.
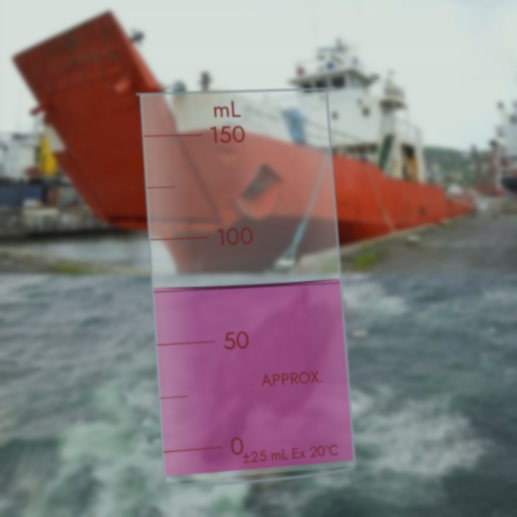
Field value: 75 mL
